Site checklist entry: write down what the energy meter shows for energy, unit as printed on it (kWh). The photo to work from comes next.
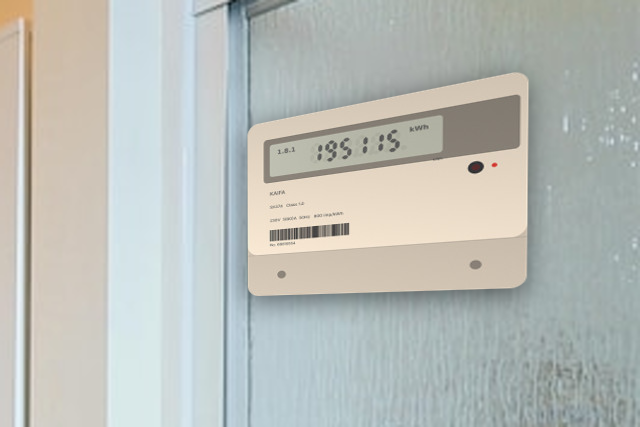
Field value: 195115 kWh
